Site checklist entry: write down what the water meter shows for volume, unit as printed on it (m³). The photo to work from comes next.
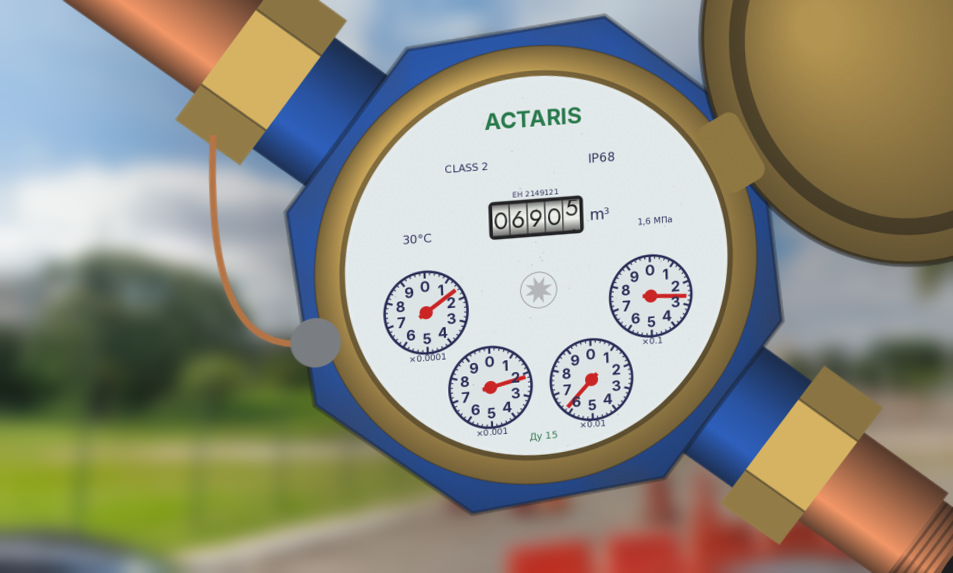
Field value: 6905.2621 m³
